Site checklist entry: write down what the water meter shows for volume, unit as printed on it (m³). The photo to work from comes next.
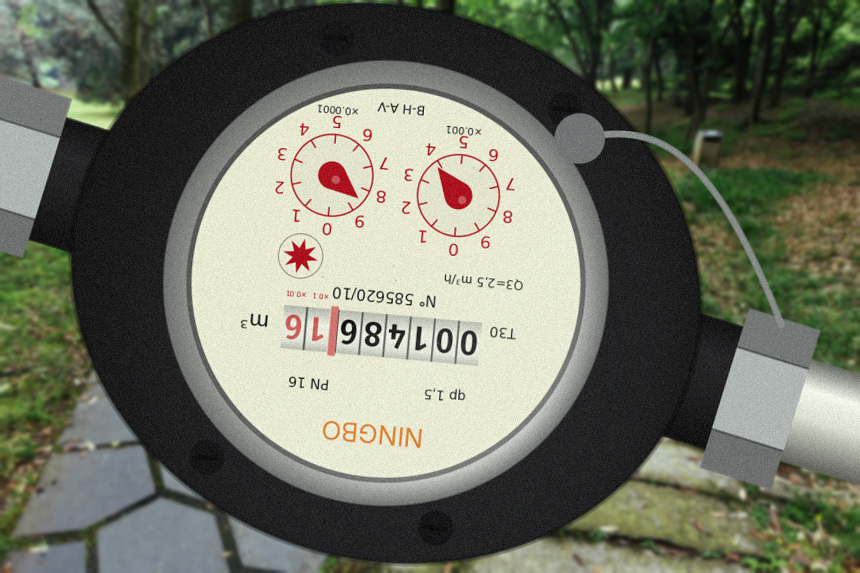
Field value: 1486.1638 m³
